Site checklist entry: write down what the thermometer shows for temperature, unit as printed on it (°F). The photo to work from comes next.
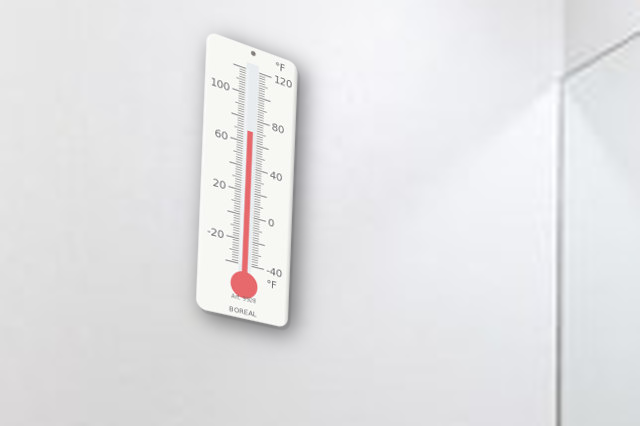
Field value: 70 °F
